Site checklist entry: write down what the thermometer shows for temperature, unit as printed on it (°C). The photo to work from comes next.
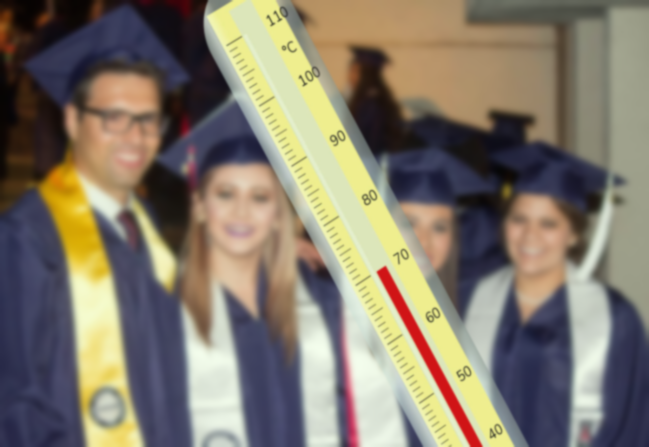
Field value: 70 °C
